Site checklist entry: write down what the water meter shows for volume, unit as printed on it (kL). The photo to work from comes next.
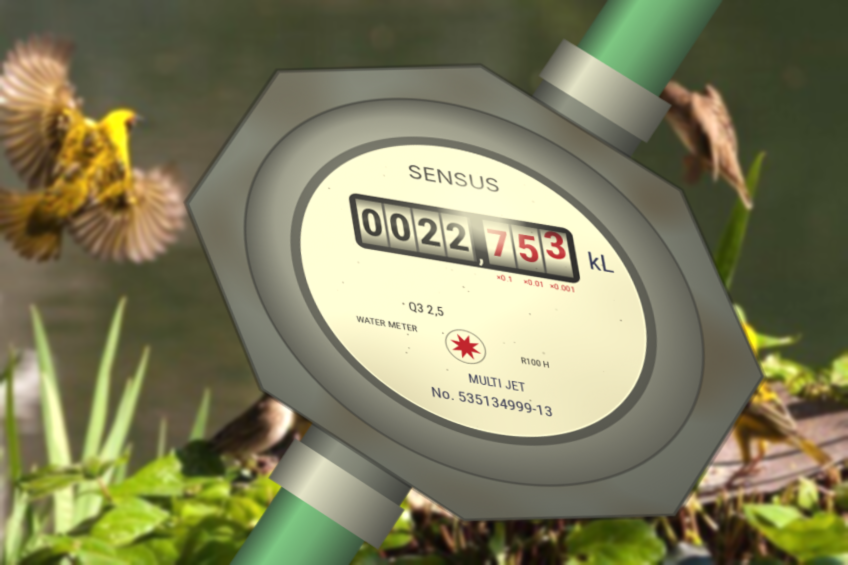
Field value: 22.753 kL
